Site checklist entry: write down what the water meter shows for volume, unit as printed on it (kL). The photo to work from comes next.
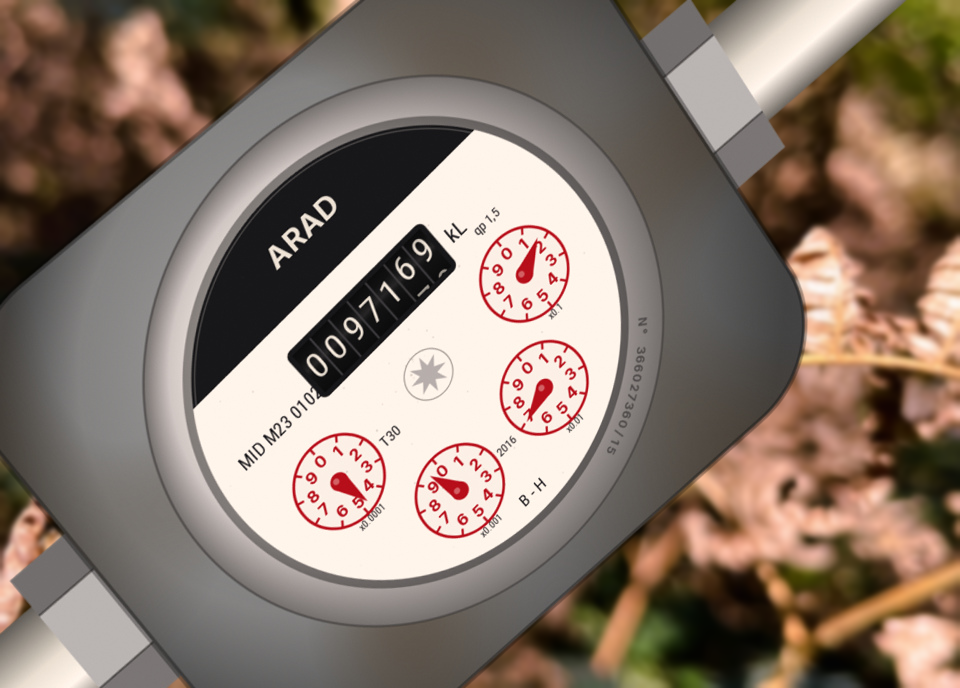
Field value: 97169.1694 kL
